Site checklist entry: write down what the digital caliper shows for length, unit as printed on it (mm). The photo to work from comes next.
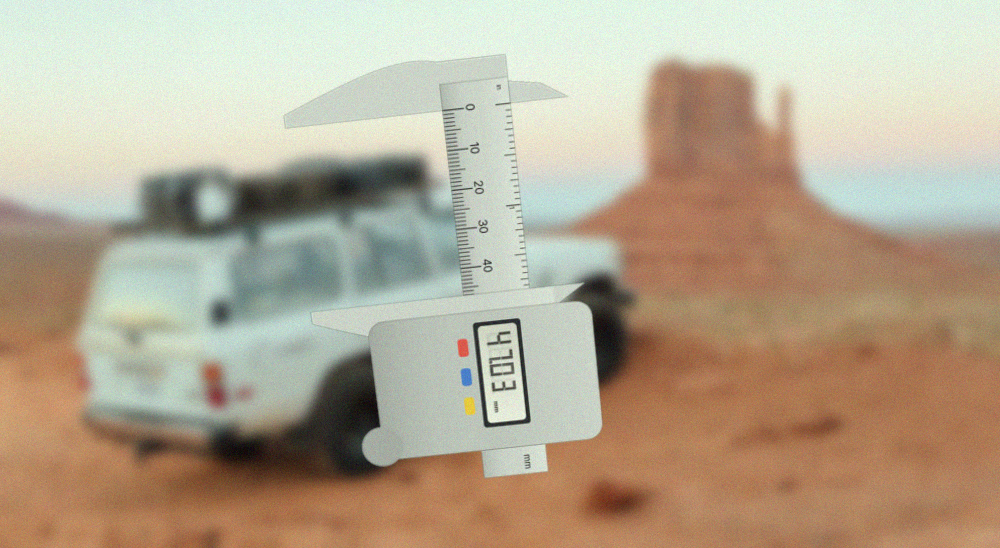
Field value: 47.03 mm
